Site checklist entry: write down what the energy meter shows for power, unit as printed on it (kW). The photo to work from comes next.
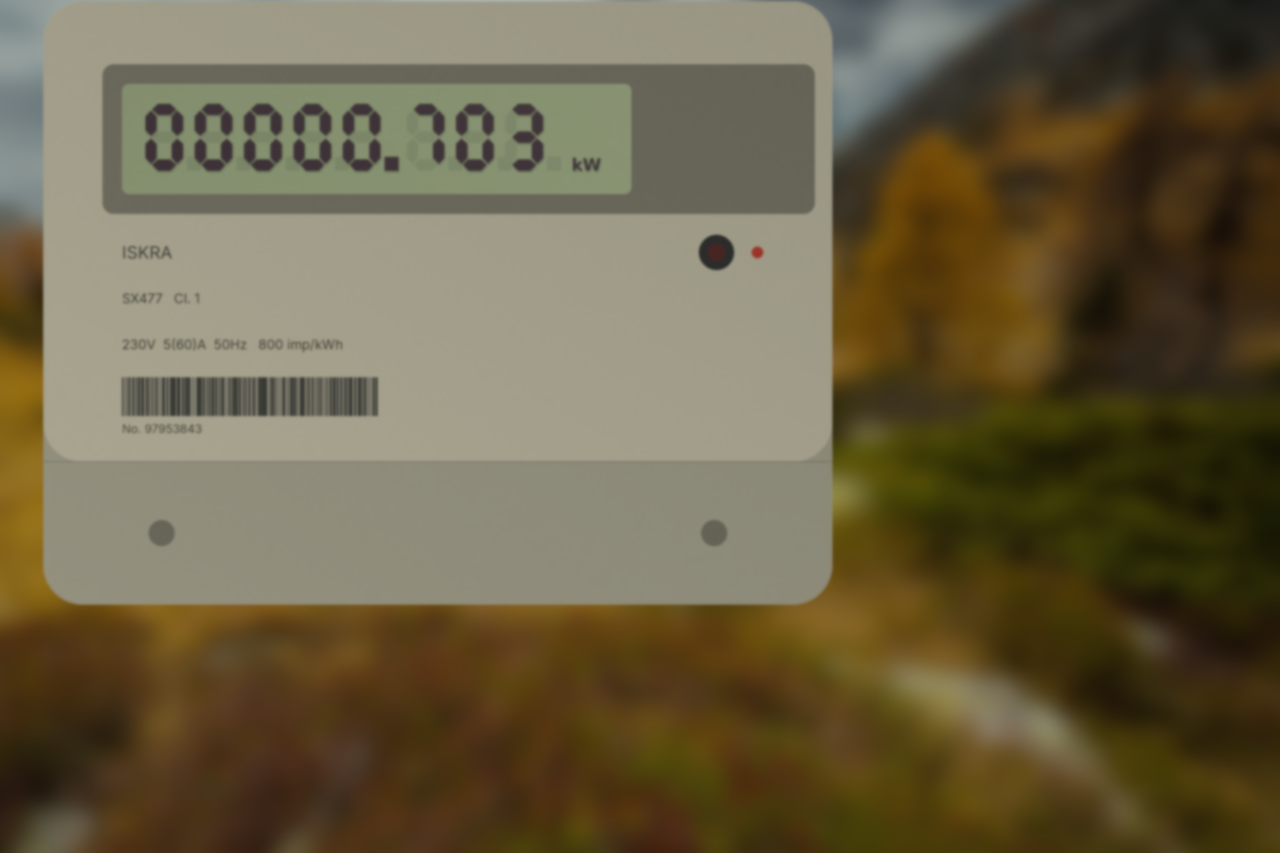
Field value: 0.703 kW
